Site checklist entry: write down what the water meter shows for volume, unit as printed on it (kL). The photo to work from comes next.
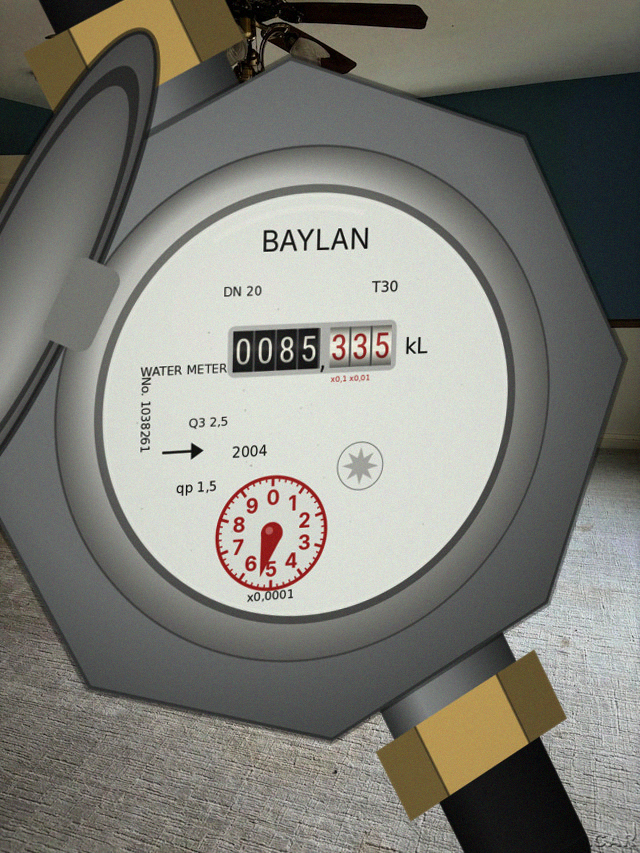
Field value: 85.3355 kL
